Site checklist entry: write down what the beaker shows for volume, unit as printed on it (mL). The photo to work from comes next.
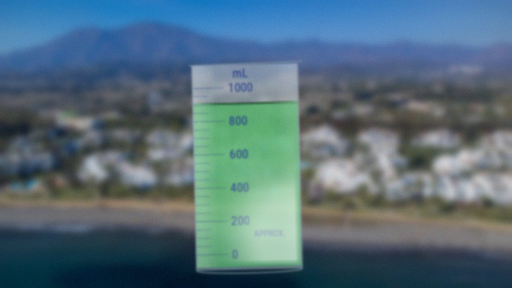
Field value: 900 mL
